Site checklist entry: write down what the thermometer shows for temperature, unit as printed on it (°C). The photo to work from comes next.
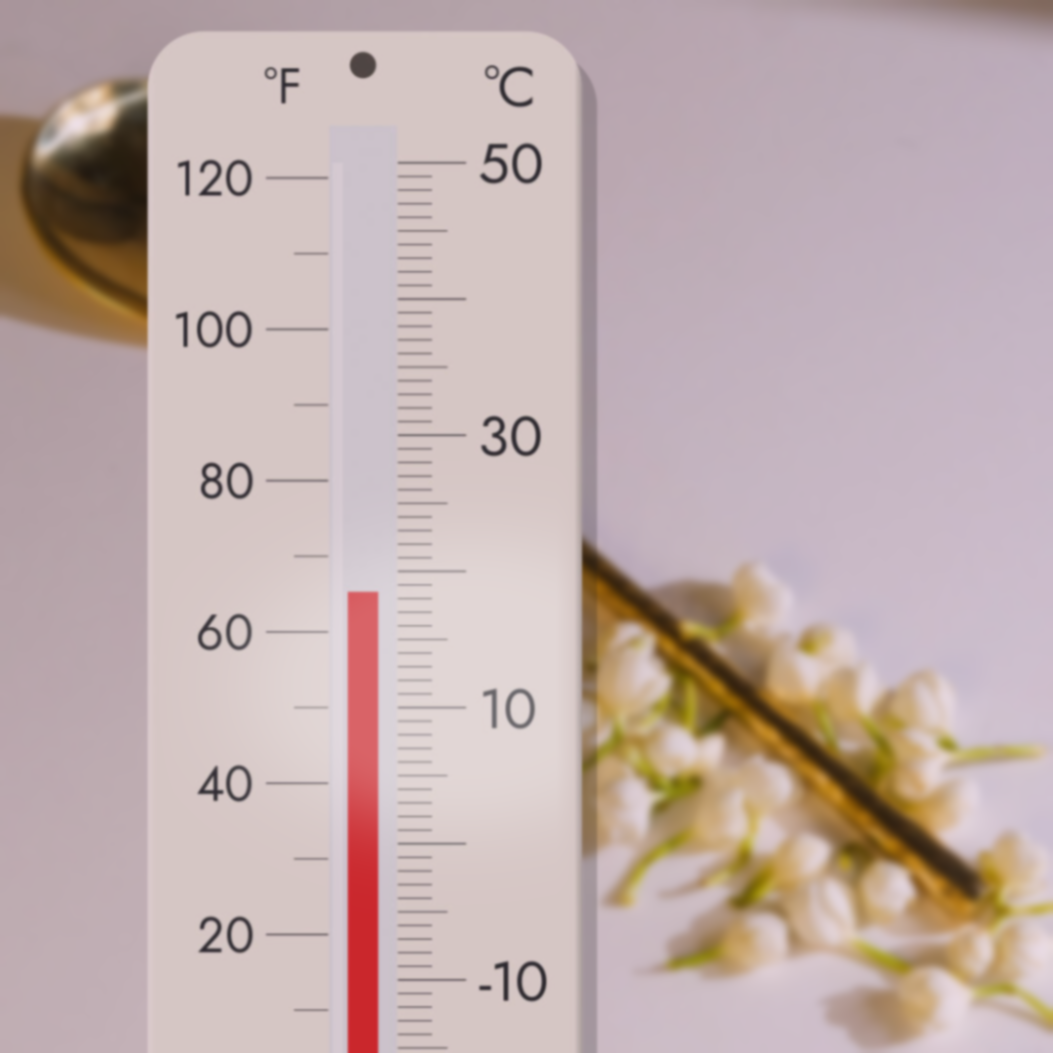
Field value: 18.5 °C
